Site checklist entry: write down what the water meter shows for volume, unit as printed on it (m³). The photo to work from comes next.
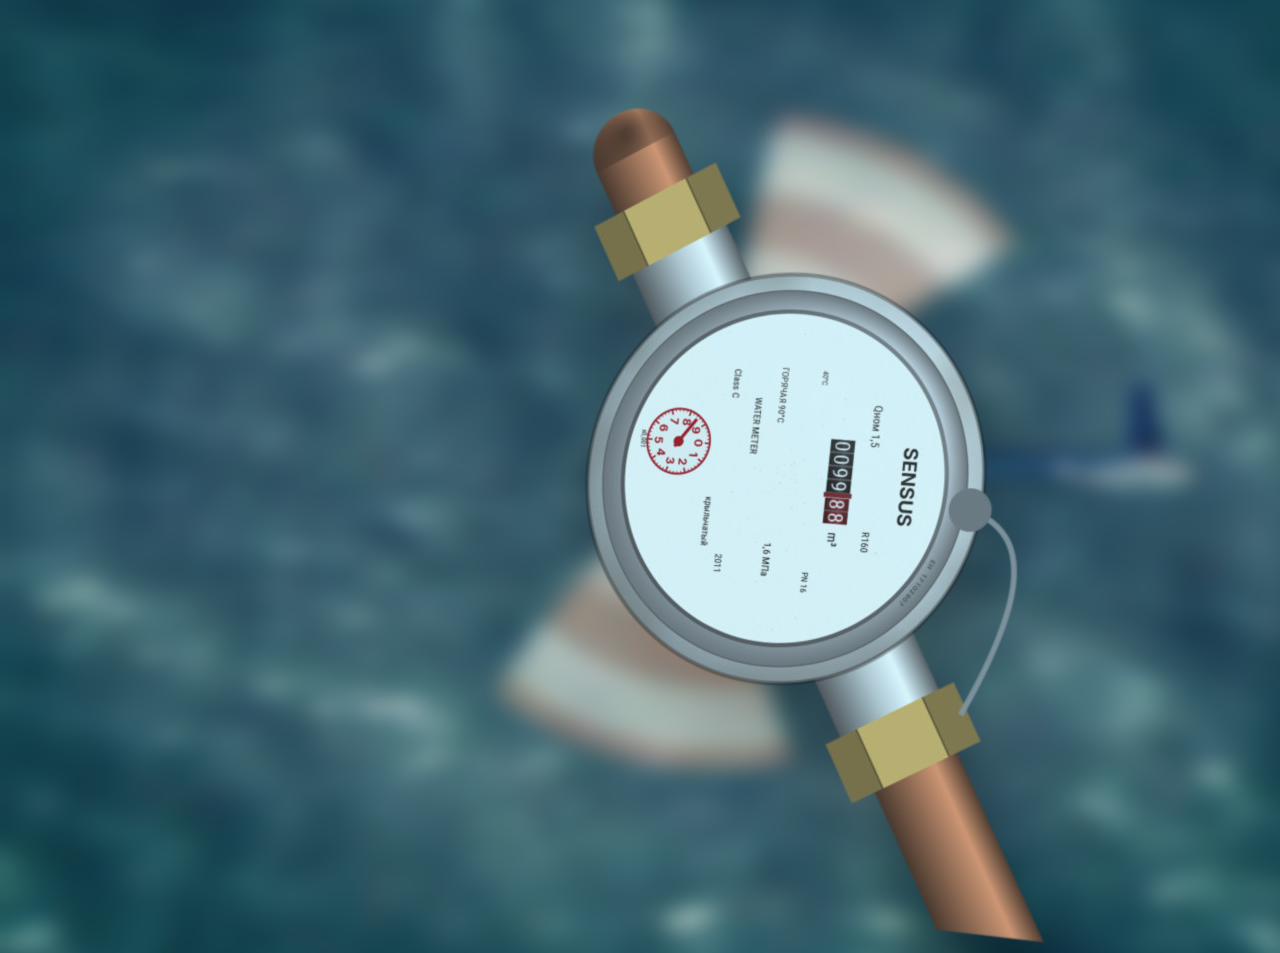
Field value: 99.888 m³
